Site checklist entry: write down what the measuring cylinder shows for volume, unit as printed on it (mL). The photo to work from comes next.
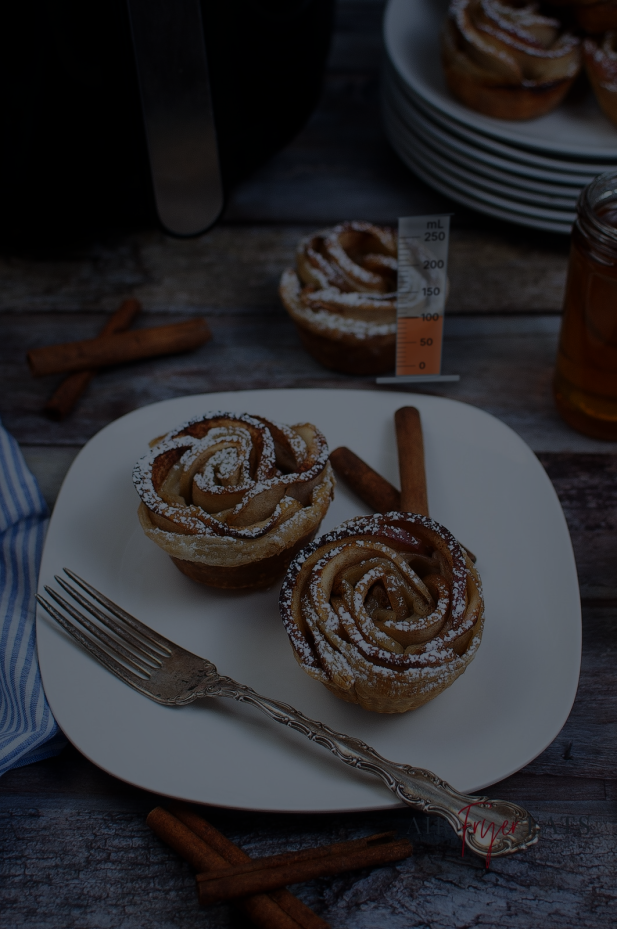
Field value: 100 mL
